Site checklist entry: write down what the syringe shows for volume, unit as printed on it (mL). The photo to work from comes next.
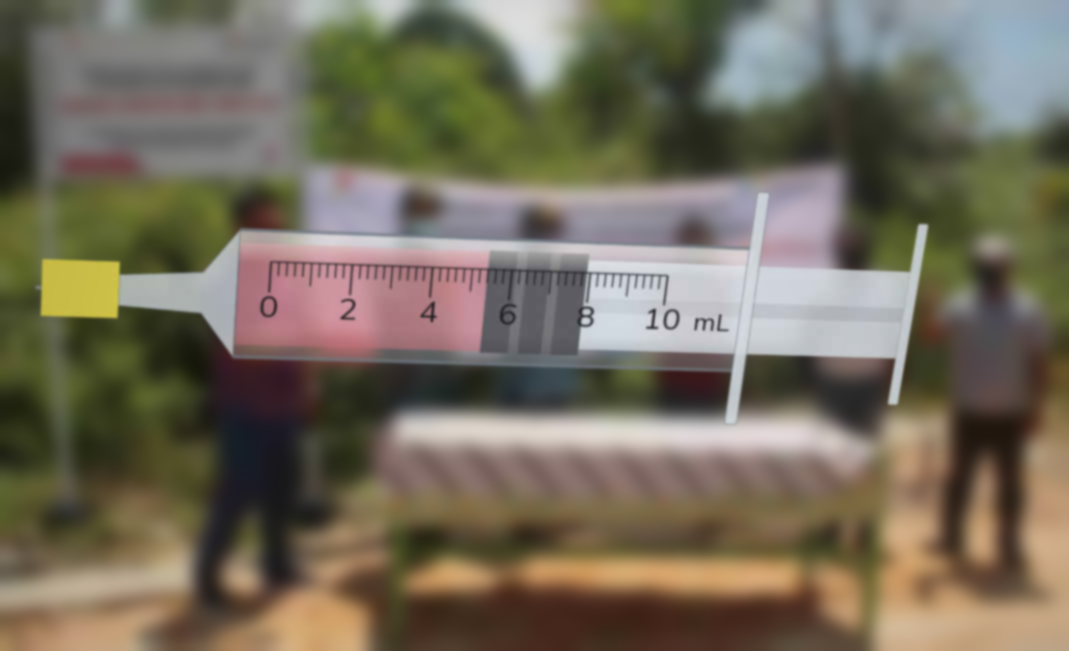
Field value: 5.4 mL
